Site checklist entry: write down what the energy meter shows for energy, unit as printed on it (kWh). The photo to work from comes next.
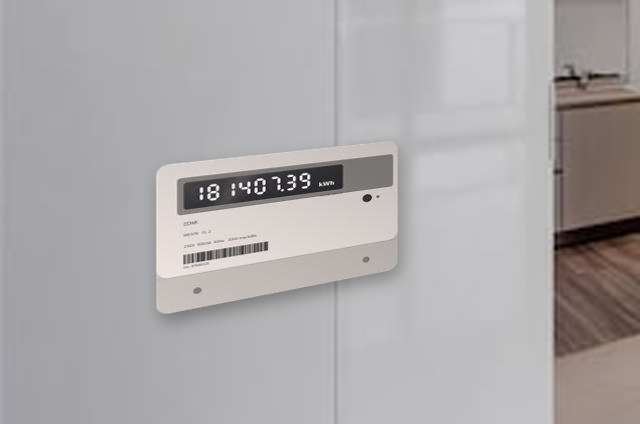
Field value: 181407.39 kWh
